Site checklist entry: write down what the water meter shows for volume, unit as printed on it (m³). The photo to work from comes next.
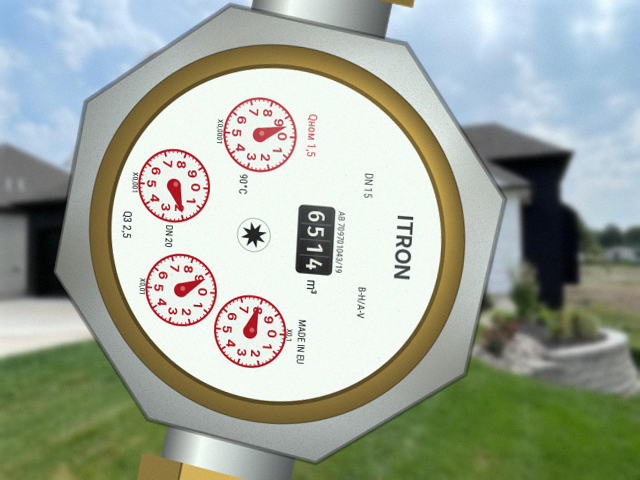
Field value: 6514.7919 m³
